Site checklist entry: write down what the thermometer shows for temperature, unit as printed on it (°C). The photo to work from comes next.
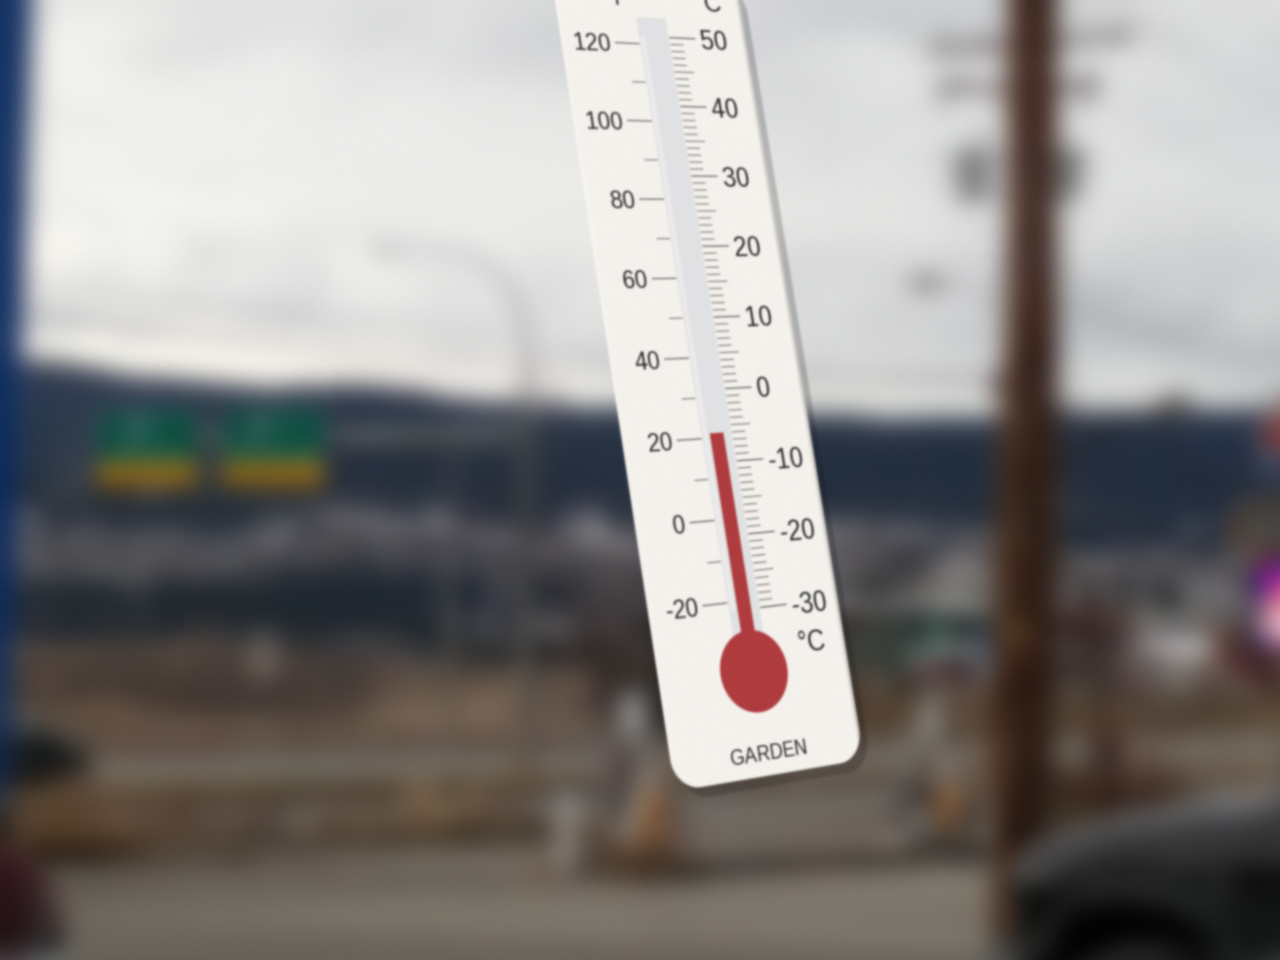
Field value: -6 °C
